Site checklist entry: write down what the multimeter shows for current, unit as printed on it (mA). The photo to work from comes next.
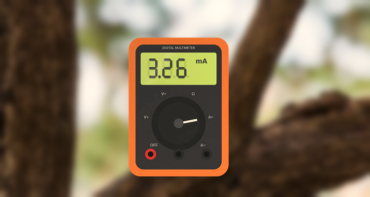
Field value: 3.26 mA
